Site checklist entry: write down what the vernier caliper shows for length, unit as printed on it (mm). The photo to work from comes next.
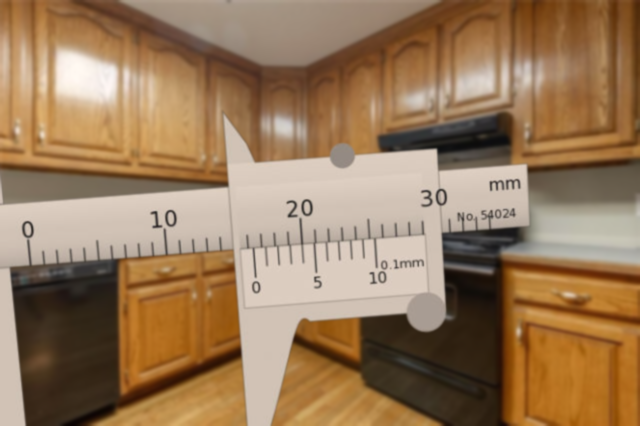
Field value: 16.4 mm
